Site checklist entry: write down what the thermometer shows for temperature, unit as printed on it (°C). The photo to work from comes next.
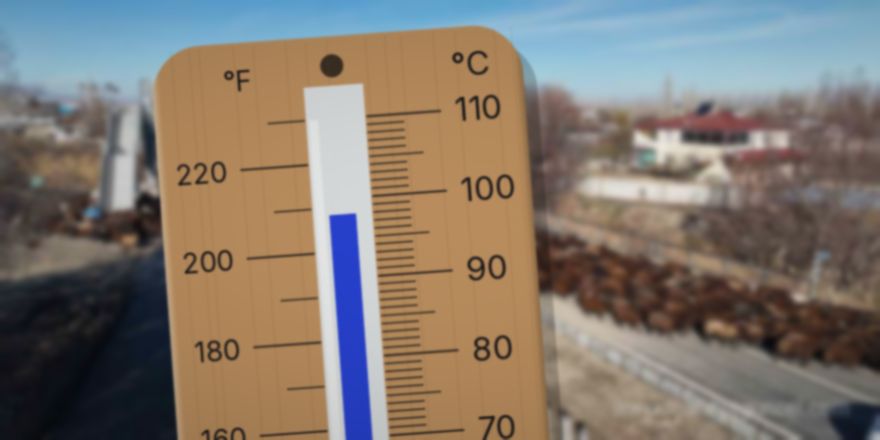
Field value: 98 °C
